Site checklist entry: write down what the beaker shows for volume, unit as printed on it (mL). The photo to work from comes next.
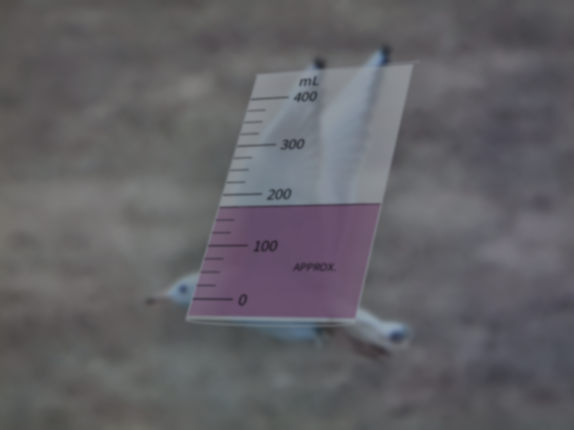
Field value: 175 mL
